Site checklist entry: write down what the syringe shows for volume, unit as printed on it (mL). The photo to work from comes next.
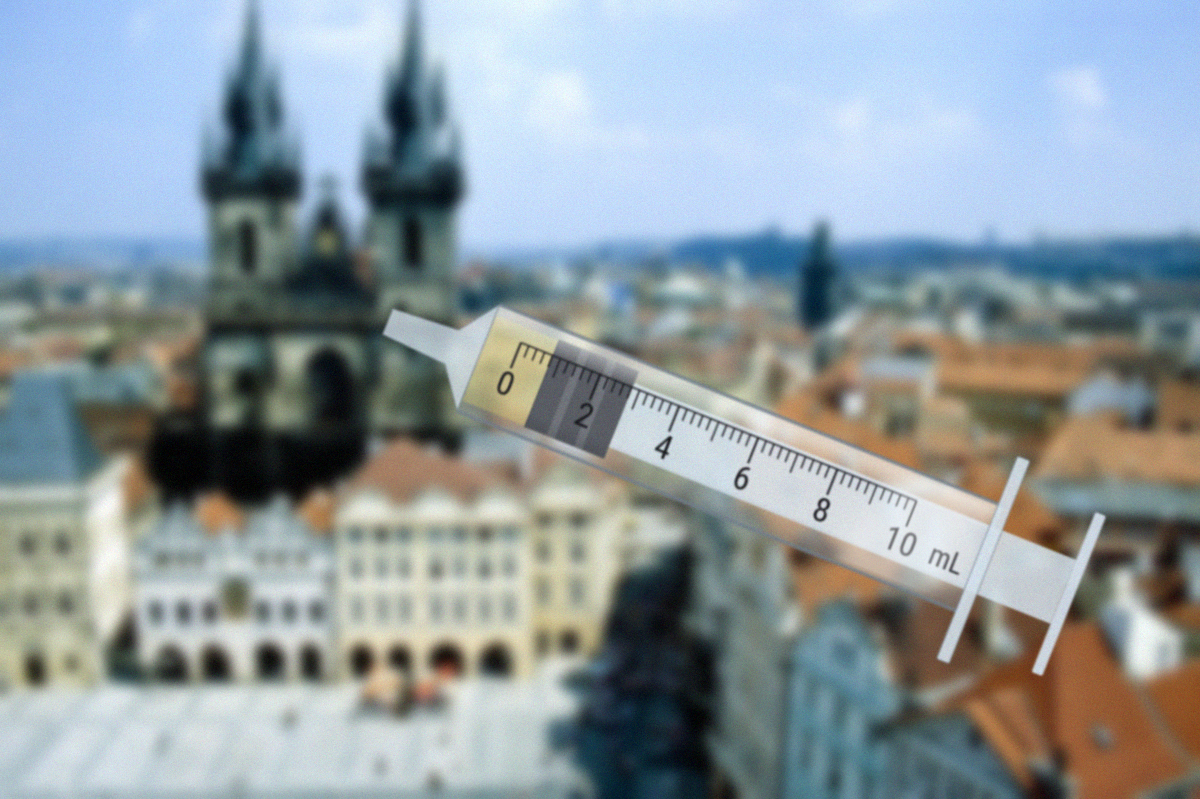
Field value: 0.8 mL
